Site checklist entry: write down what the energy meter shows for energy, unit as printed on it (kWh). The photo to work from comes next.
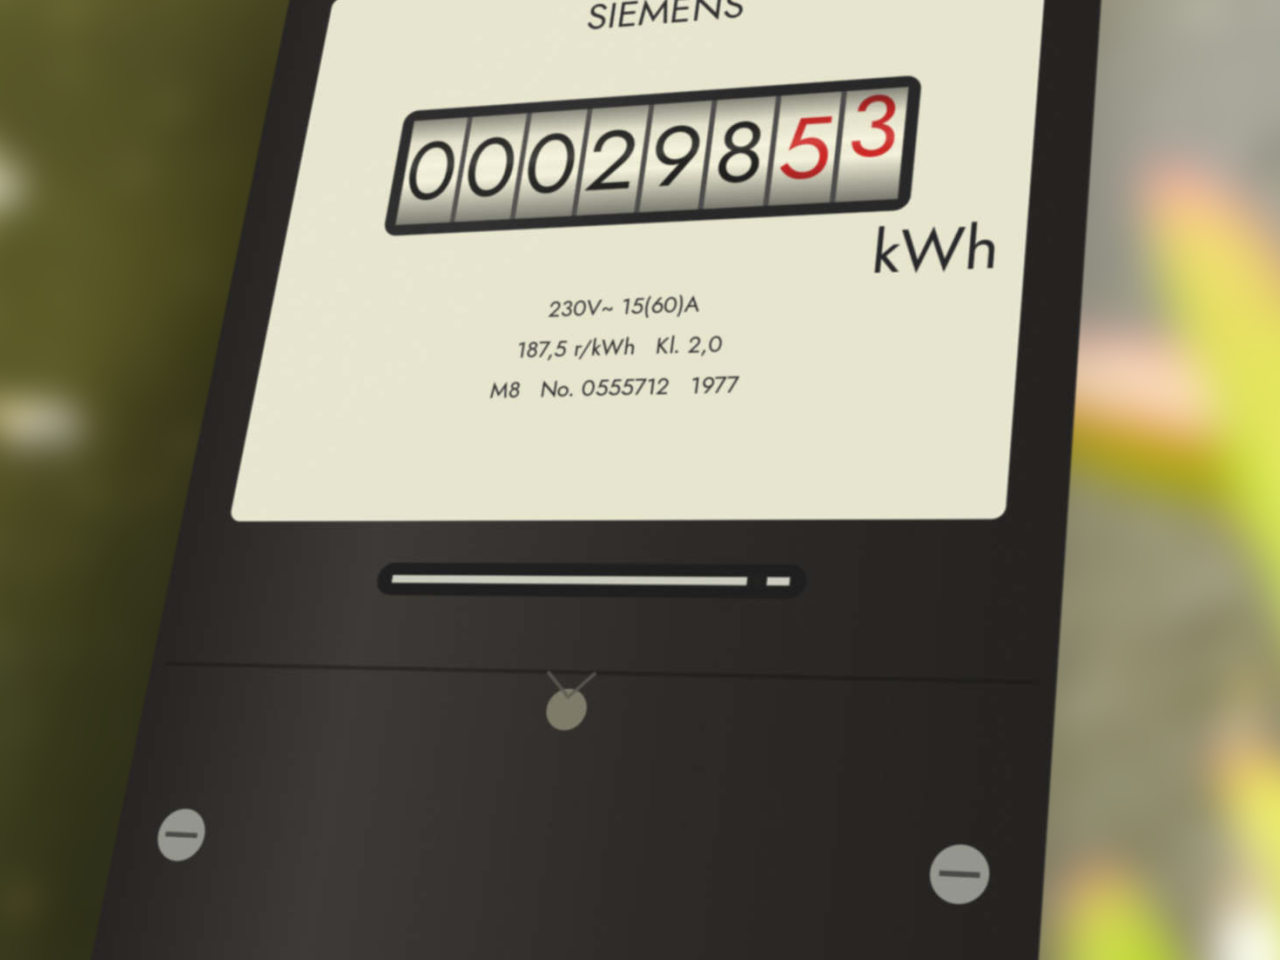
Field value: 298.53 kWh
